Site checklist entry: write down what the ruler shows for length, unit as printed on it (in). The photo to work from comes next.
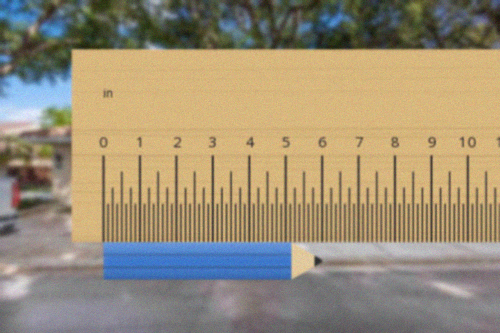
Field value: 6 in
